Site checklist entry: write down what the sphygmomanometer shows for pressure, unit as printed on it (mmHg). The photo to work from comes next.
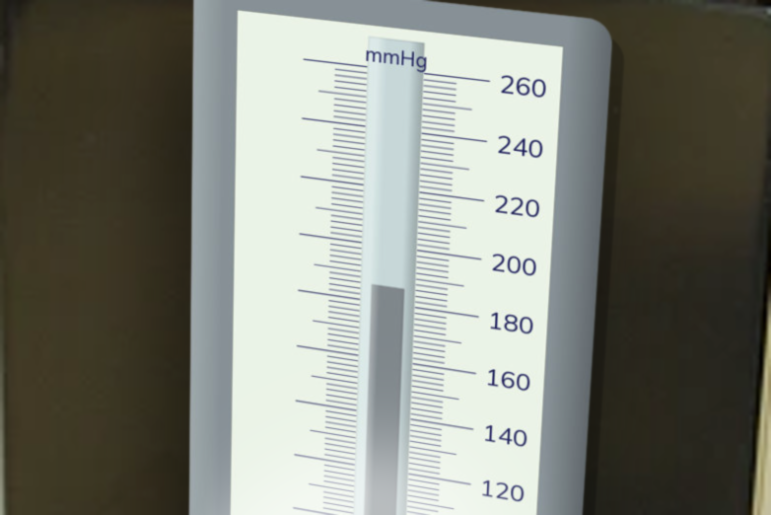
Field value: 186 mmHg
